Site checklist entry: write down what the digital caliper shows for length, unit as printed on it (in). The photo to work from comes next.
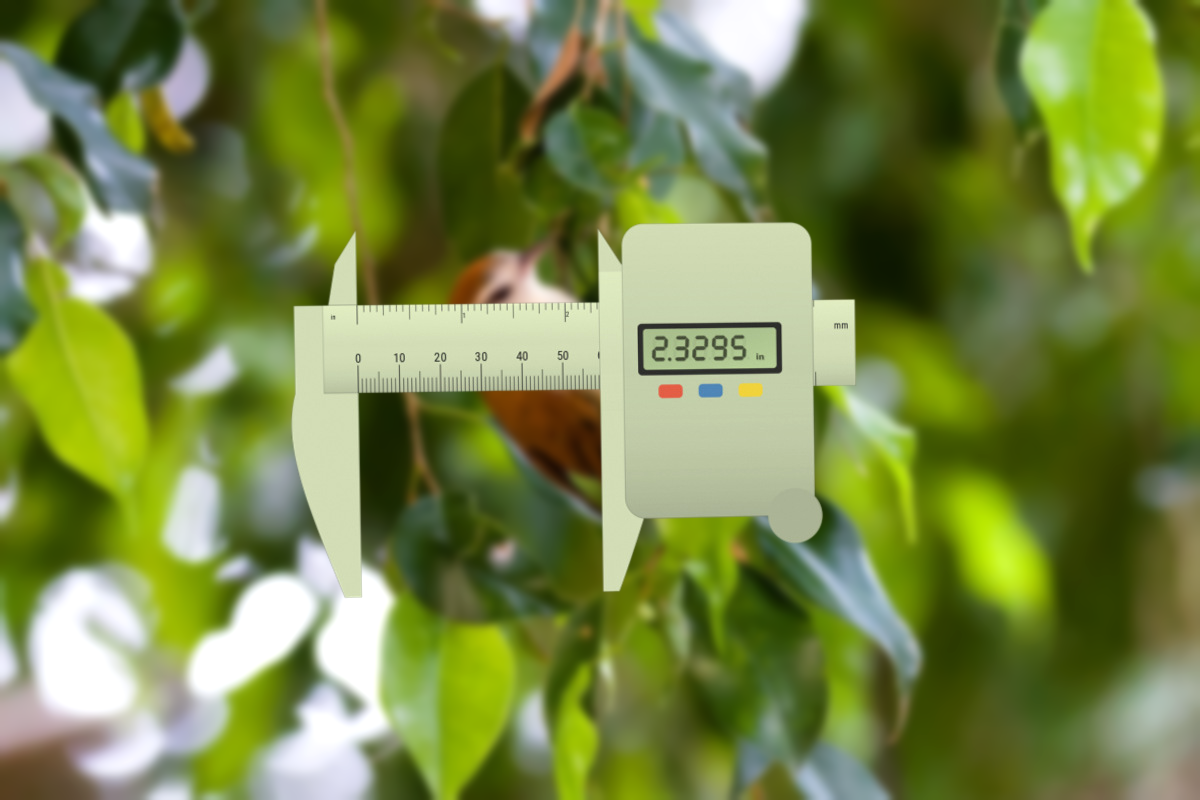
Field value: 2.3295 in
